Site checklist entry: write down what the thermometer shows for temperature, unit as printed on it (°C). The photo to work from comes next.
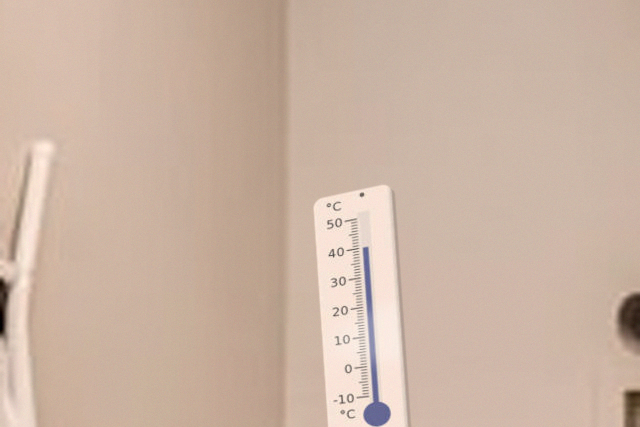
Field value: 40 °C
